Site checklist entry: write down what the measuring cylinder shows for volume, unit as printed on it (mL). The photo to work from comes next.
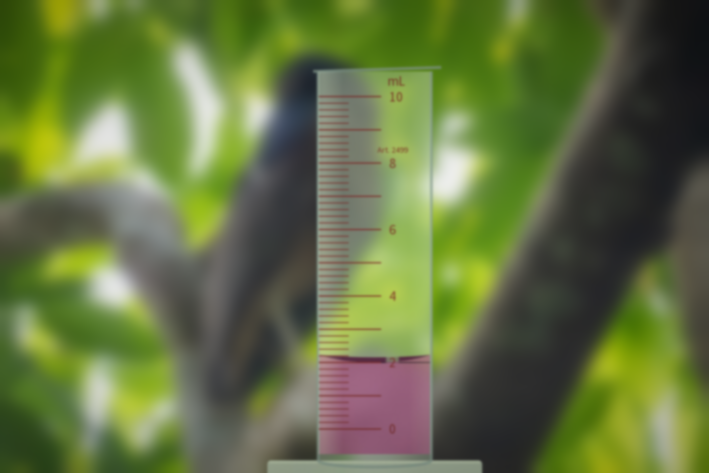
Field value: 2 mL
